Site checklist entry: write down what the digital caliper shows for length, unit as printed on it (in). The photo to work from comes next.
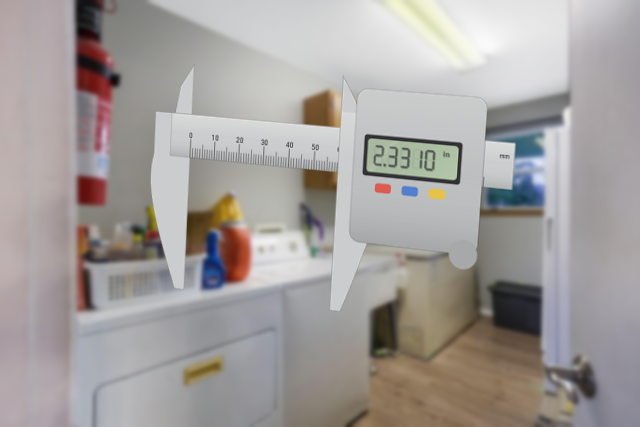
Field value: 2.3310 in
